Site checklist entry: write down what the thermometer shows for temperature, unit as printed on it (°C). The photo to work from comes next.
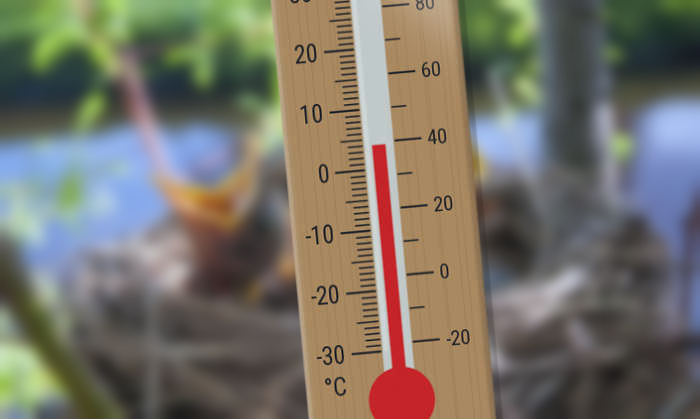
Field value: 4 °C
